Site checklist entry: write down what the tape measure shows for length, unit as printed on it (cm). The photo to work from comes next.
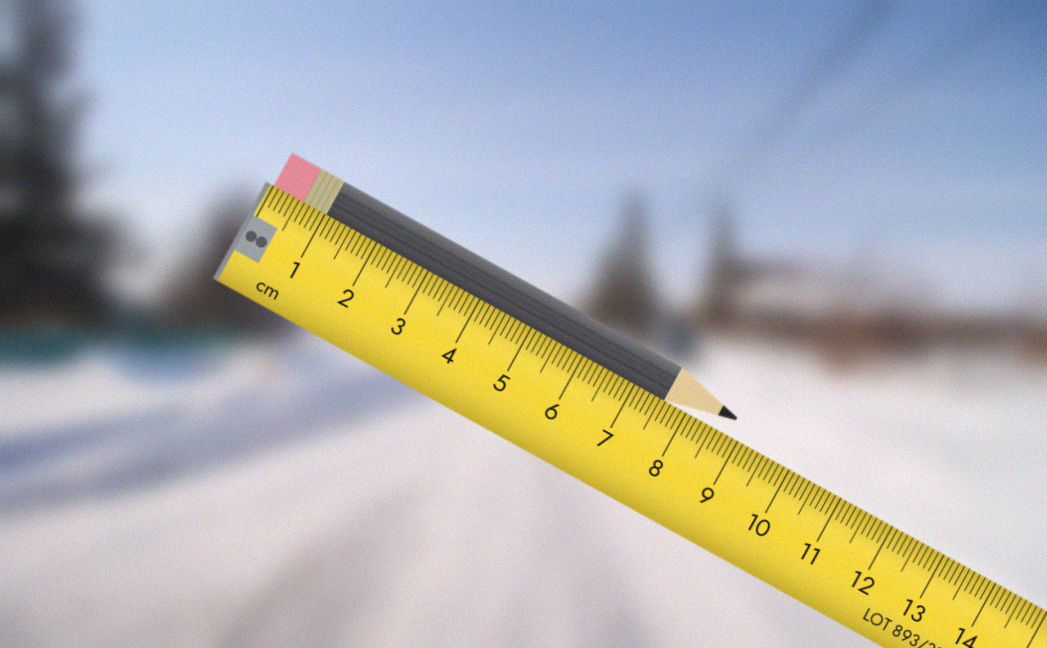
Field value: 8.8 cm
